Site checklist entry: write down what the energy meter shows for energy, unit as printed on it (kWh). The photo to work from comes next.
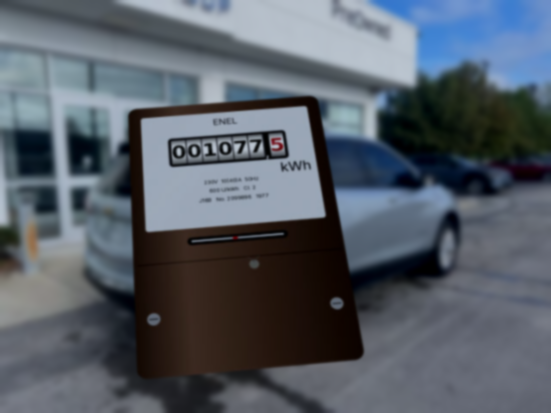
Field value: 1077.5 kWh
